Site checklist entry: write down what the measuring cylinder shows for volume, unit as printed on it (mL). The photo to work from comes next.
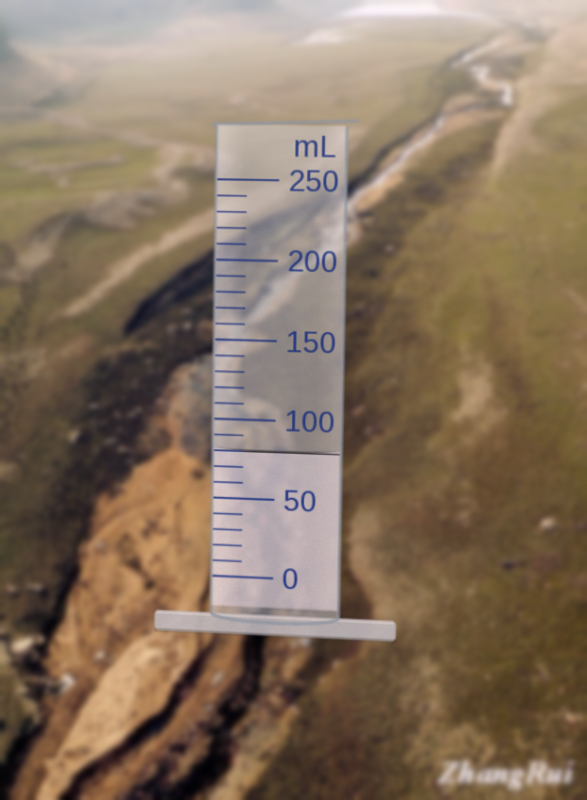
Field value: 80 mL
